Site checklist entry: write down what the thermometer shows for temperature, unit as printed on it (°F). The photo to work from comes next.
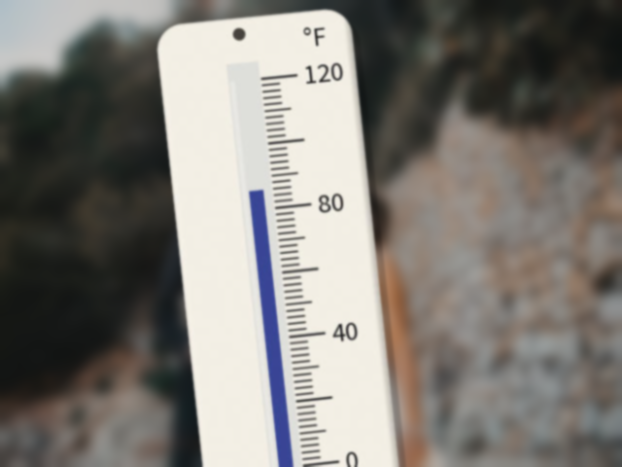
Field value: 86 °F
